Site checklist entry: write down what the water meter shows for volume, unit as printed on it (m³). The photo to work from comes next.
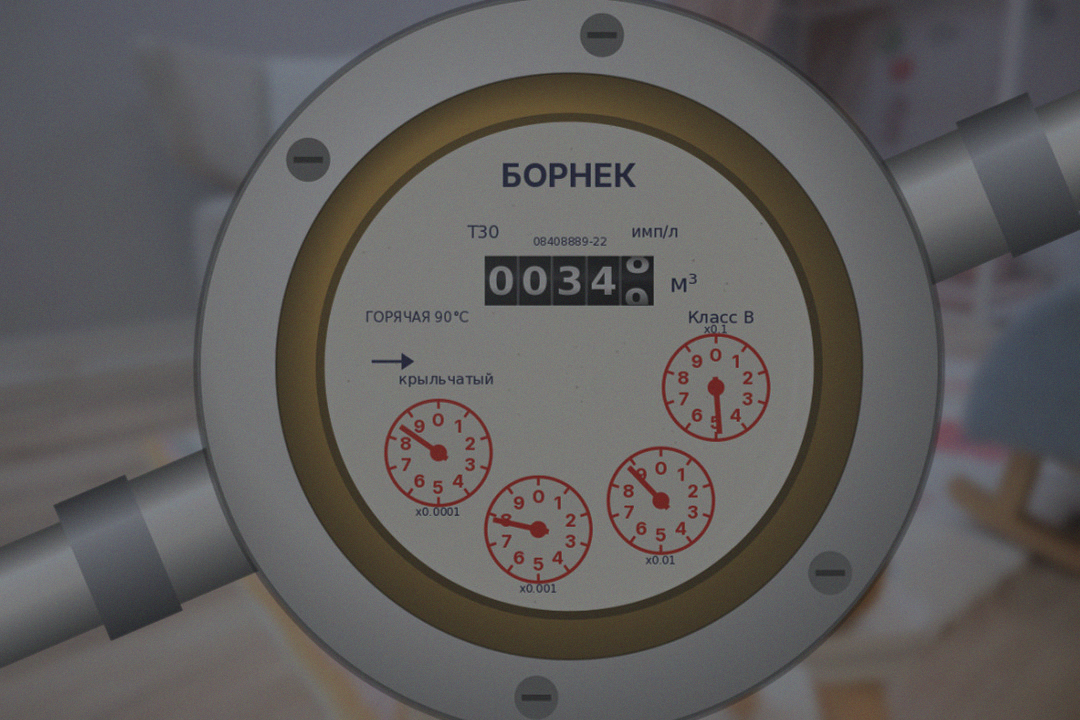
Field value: 348.4878 m³
